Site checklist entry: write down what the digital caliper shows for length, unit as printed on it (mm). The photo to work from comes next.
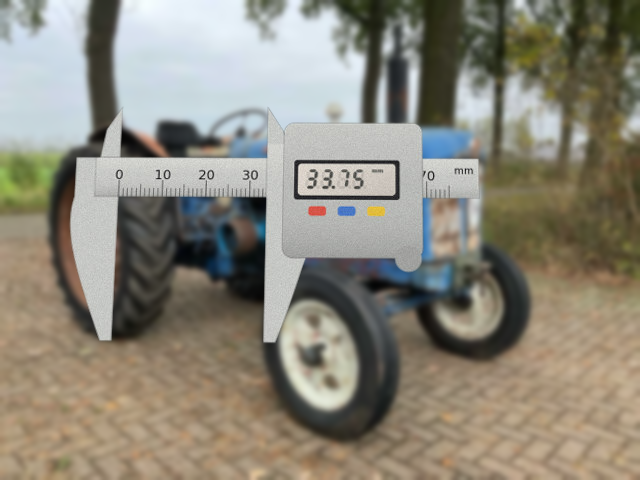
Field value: 33.75 mm
